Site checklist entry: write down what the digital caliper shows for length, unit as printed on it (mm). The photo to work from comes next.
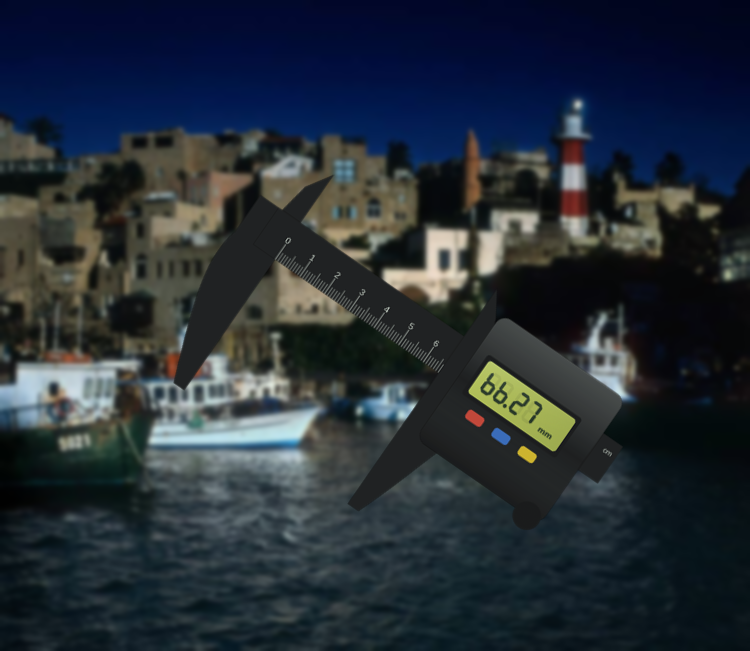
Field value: 66.27 mm
